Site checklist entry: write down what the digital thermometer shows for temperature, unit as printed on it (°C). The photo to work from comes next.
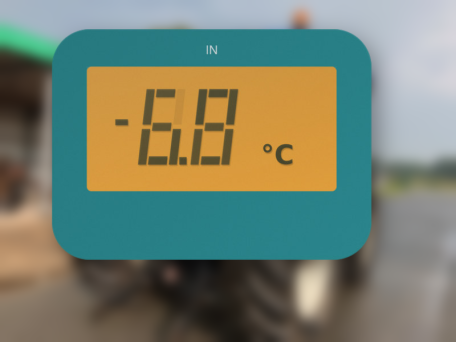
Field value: -6.8 °C
